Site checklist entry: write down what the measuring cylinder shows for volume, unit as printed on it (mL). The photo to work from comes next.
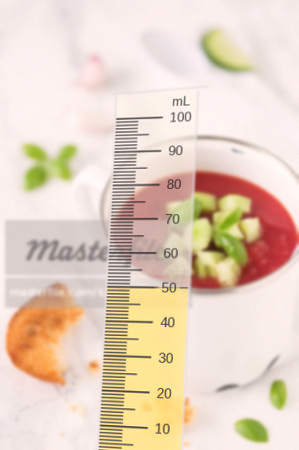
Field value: 50 mL
